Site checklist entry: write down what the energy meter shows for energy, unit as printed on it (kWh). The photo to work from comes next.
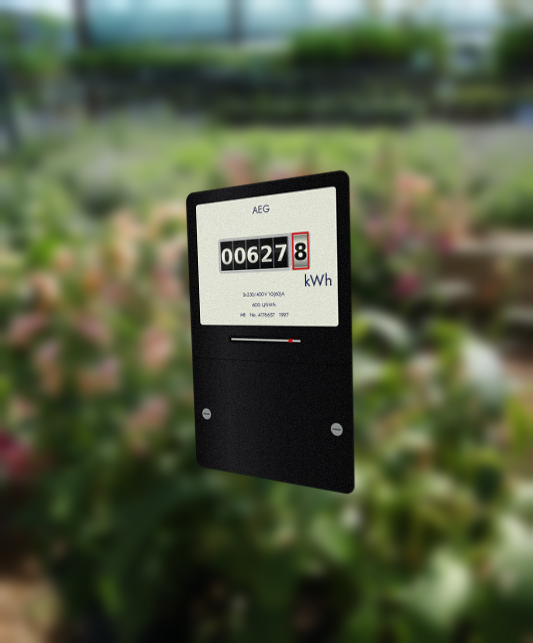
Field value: 627.8 kWh
